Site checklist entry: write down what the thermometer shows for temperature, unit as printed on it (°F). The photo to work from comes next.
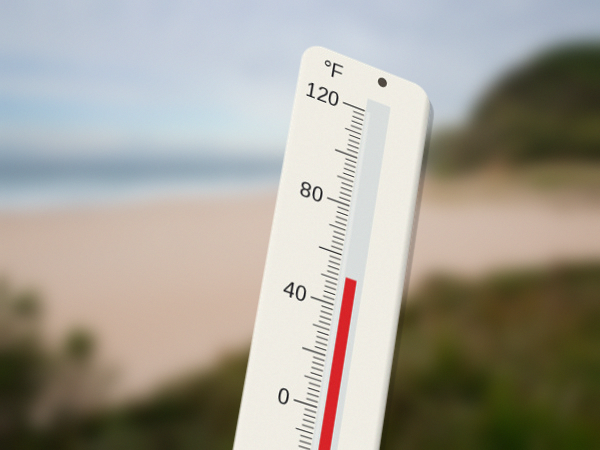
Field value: 52 °F
